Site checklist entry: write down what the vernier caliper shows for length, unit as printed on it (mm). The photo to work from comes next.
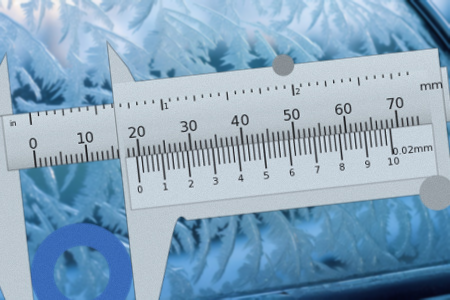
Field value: 19.5 mm
